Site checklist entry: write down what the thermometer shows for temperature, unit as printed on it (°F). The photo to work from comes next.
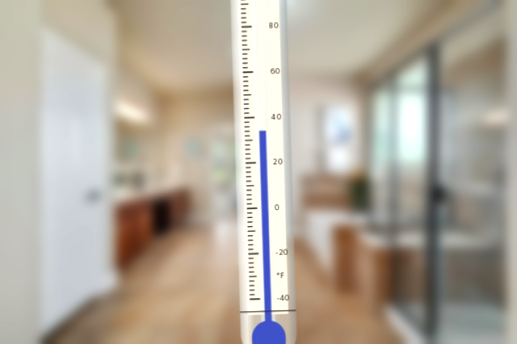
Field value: 34 °F
